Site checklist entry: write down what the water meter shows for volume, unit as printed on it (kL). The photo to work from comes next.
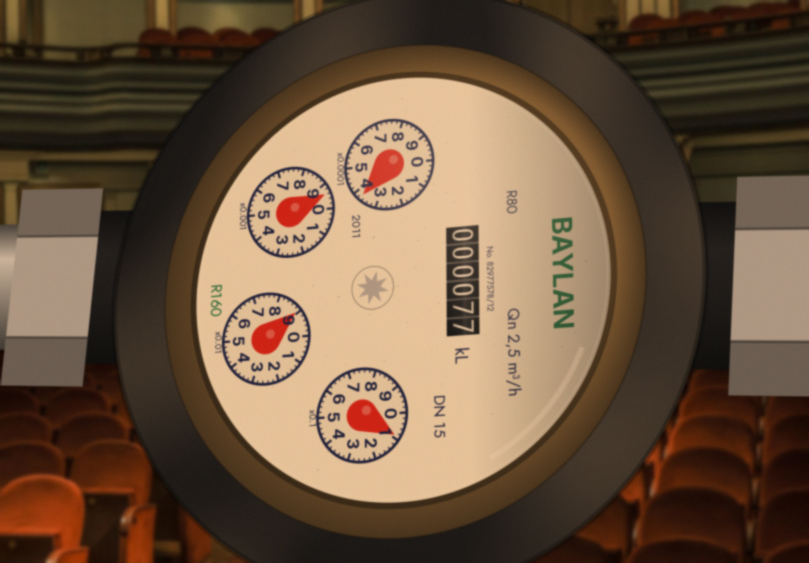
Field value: 77.0893 kL
